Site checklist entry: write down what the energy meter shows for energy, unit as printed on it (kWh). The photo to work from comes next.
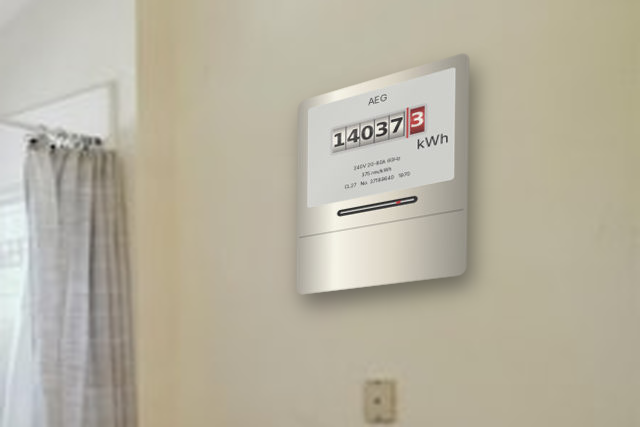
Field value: 14037.3 kWh
